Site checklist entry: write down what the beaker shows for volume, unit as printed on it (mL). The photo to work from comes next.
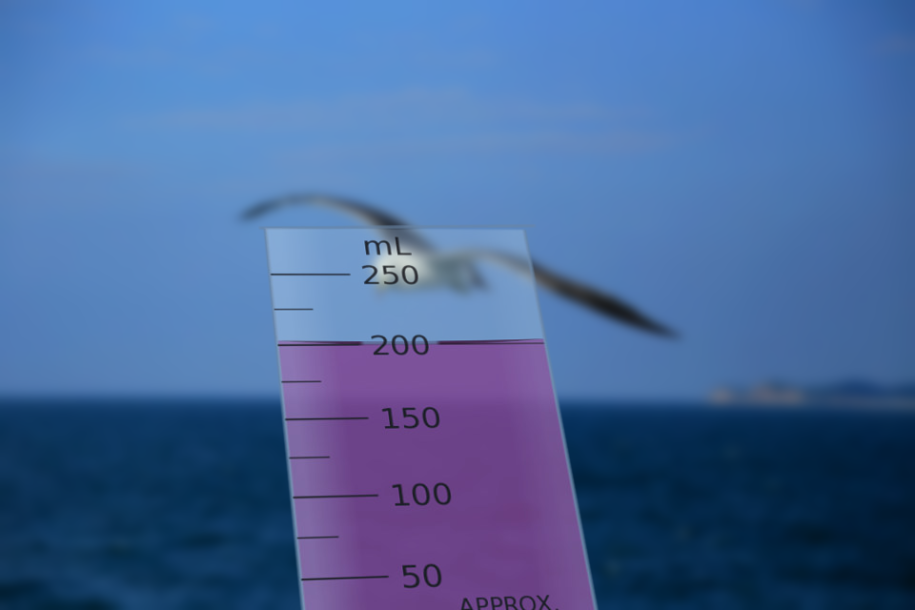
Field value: 200 mL
